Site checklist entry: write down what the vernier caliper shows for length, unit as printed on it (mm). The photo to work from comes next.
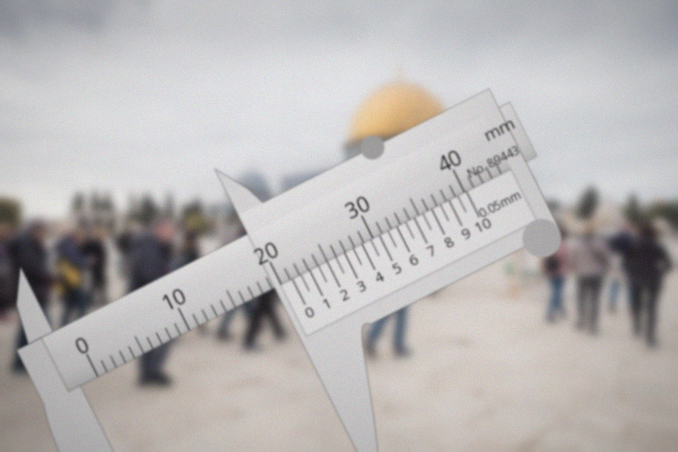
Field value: 21.2 mm
